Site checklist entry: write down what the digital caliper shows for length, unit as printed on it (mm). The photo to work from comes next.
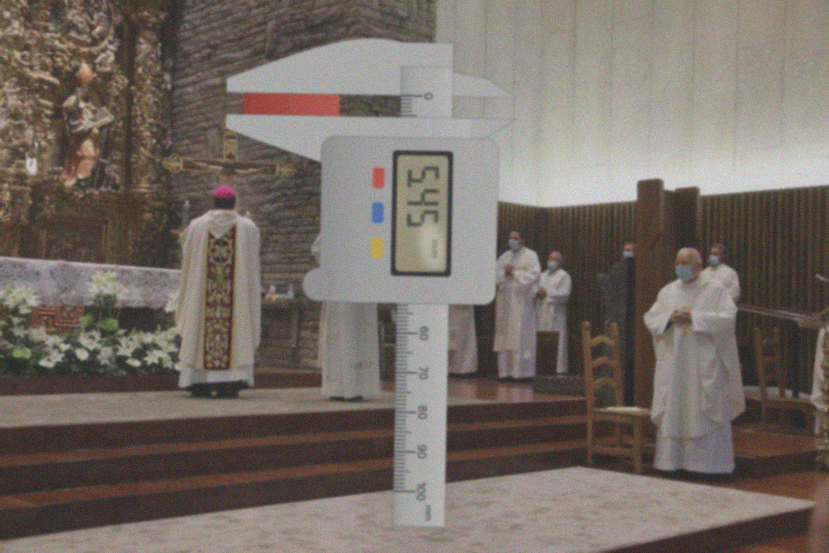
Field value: 5.45 mm
